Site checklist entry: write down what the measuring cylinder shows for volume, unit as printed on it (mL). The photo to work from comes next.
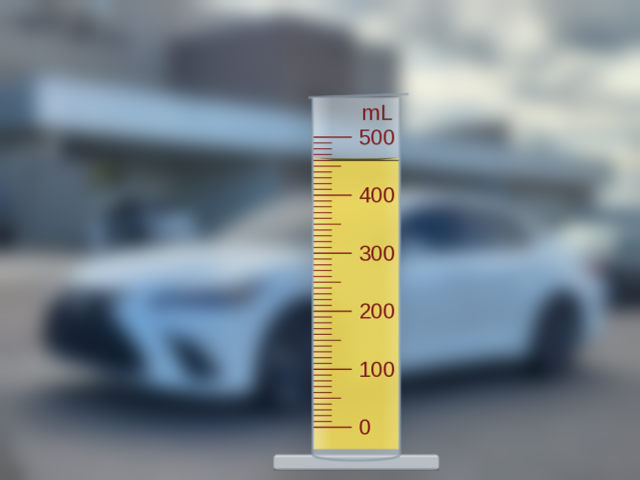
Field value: 460 mL
